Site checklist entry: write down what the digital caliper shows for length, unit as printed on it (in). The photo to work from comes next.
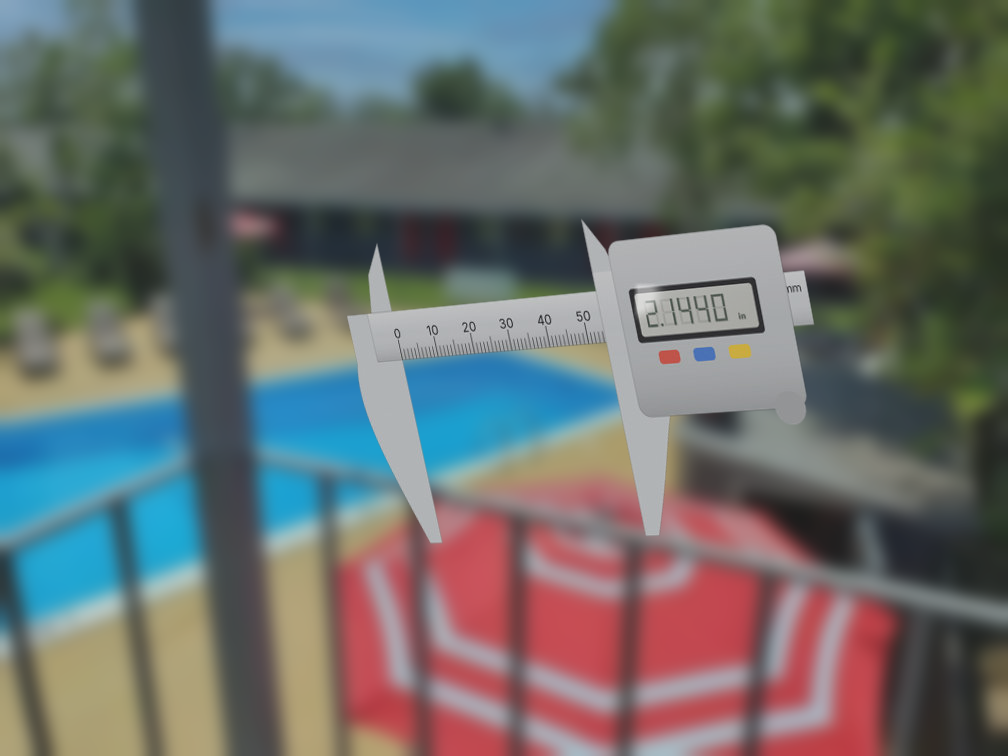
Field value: 2.1440 in
